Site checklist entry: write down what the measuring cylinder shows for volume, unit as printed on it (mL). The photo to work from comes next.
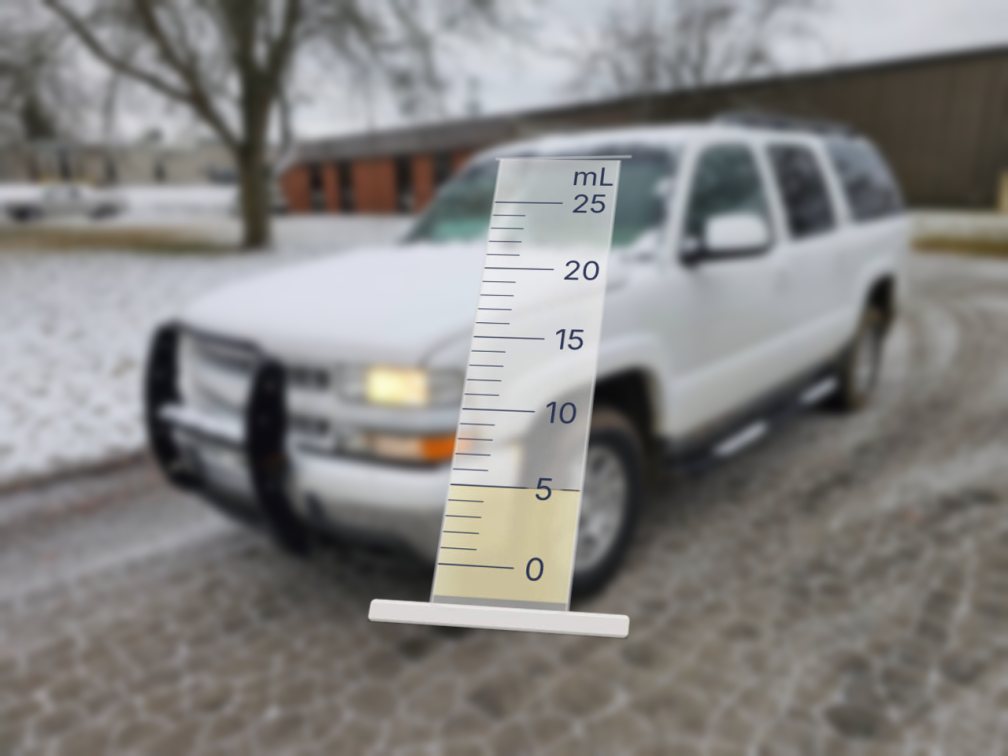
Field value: 5 mL
